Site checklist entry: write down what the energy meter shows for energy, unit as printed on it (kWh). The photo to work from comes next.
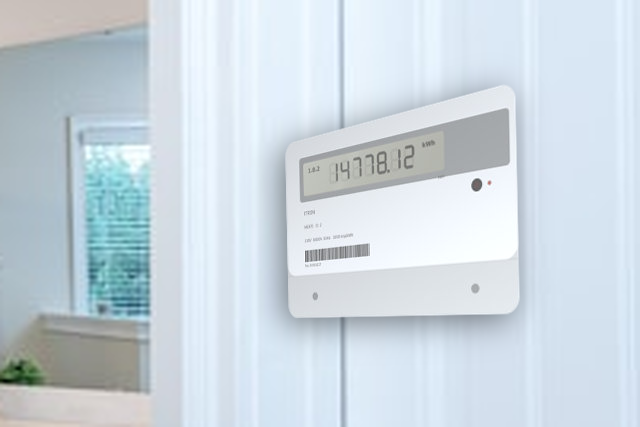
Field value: 14778.12 kWh
